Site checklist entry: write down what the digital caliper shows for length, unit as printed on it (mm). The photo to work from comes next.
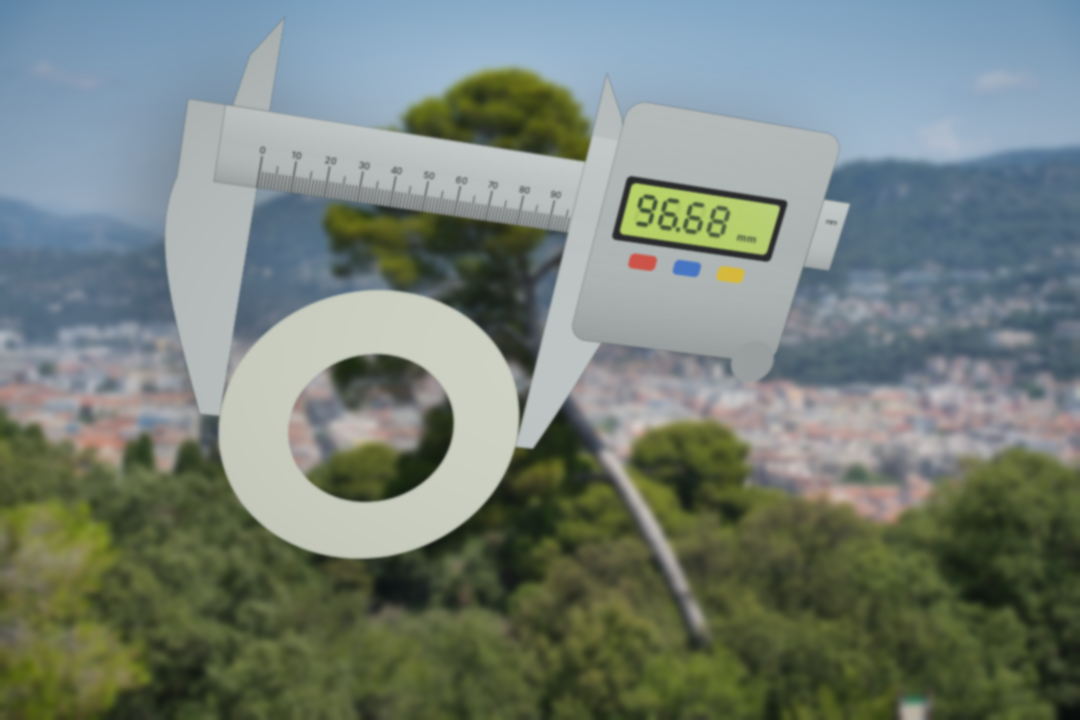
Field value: 96.68 mm
